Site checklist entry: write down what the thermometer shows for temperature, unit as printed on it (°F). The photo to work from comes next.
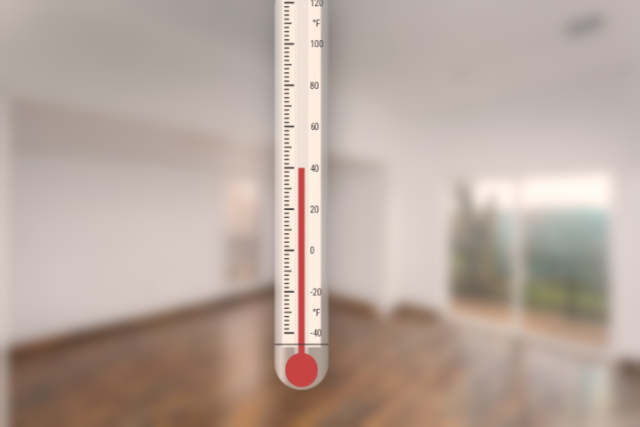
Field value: 40 °F
